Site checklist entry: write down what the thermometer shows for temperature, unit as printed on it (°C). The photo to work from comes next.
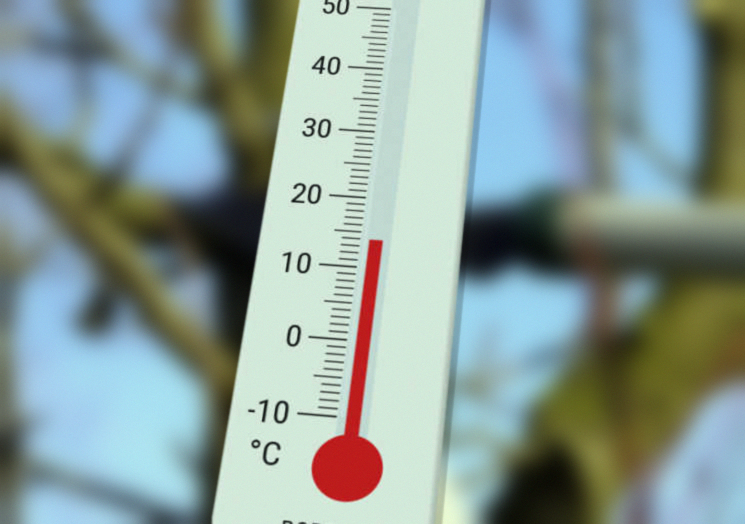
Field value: 14 °C
